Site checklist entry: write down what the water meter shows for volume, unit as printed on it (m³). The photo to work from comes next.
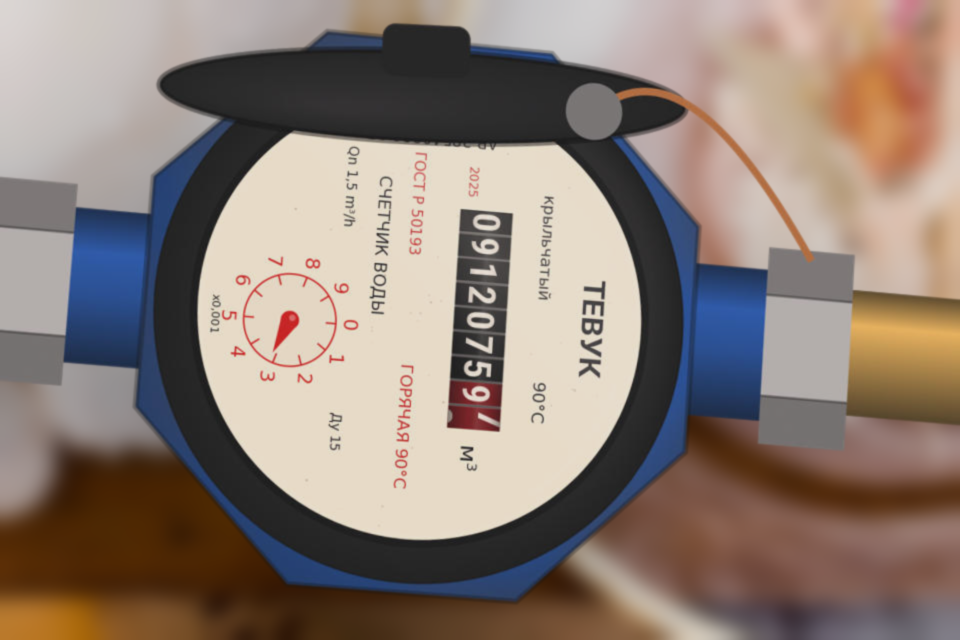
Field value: 912075.973 m³
